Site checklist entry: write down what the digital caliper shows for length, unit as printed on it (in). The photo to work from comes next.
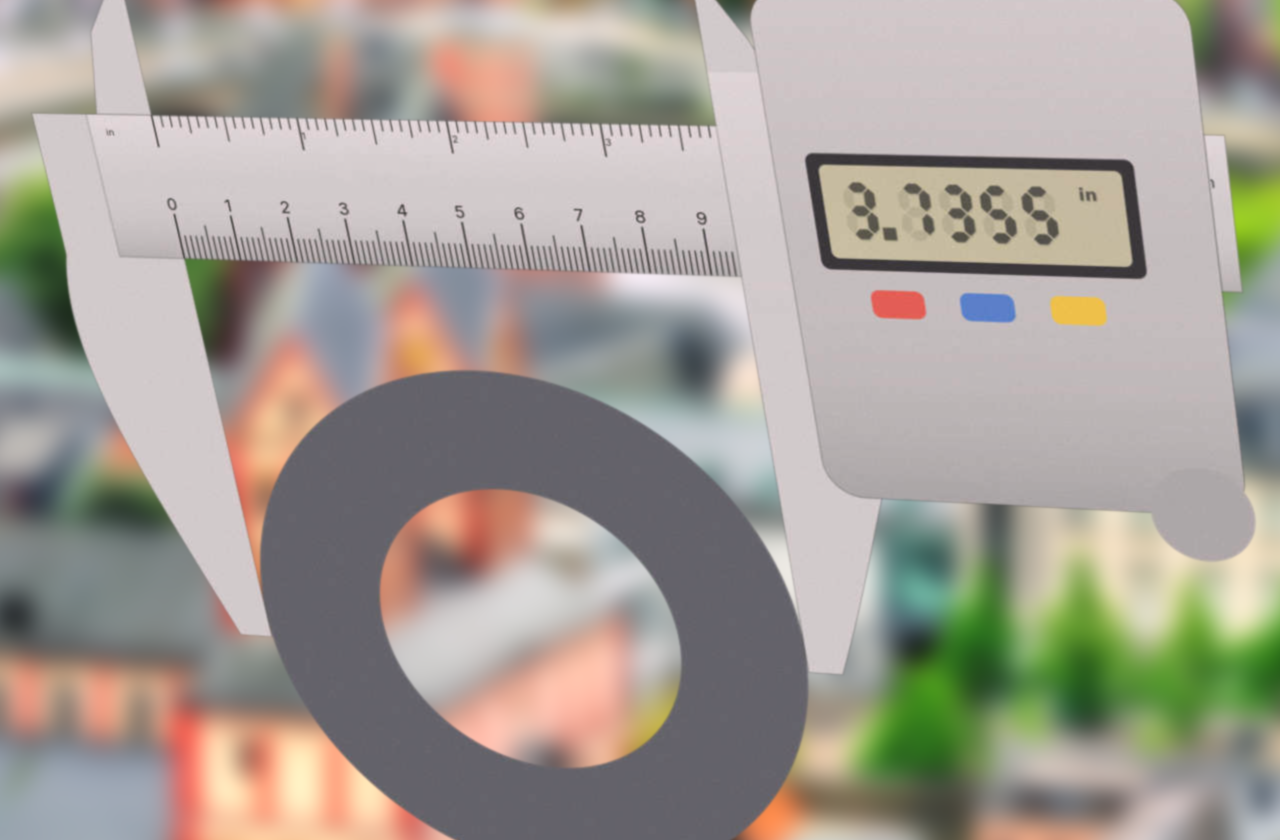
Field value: 3.7355 in
